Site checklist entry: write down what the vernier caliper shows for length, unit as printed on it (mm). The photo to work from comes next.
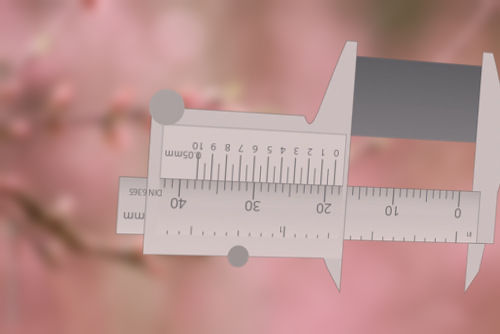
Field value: 18.8 mm
